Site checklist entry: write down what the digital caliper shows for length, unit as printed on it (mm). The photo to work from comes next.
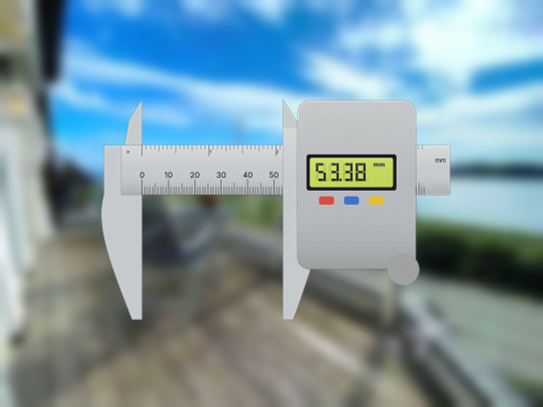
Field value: 53.38 mm
